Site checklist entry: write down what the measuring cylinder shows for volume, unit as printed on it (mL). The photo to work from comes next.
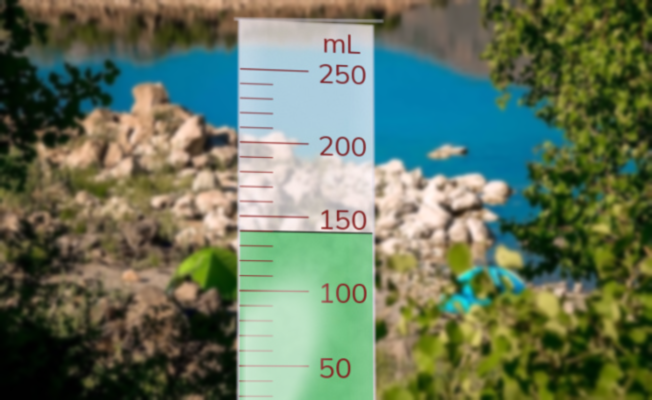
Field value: 140 mL
